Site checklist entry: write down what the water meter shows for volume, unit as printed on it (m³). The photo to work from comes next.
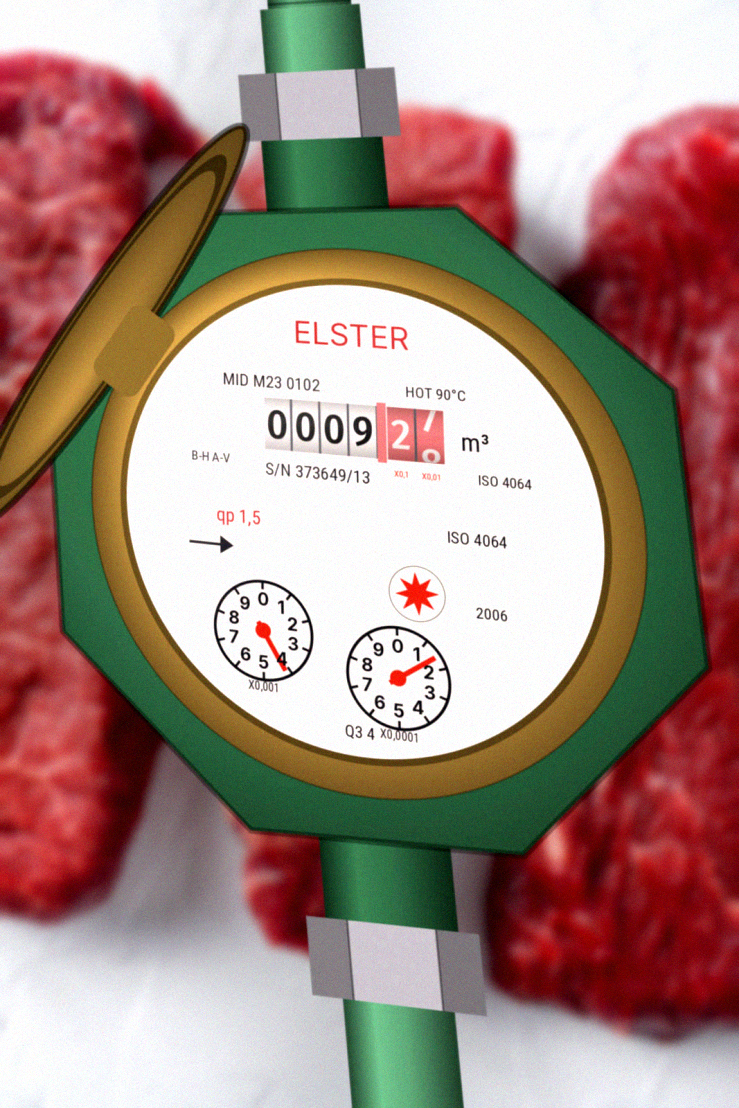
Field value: 9.2741 m³
